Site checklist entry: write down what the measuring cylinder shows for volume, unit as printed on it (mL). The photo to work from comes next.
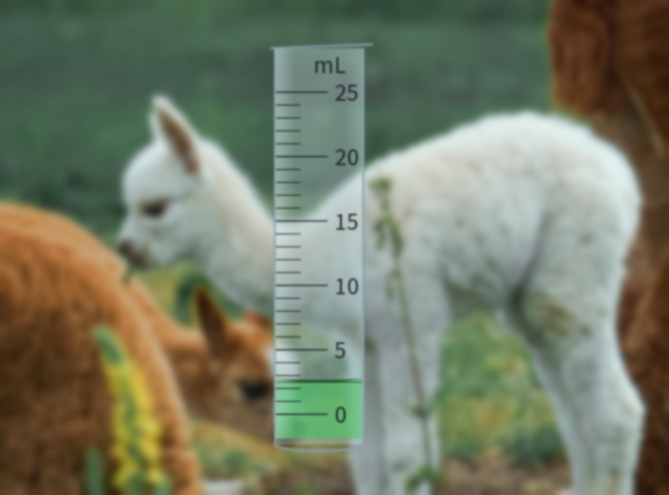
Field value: 2.5 mL
